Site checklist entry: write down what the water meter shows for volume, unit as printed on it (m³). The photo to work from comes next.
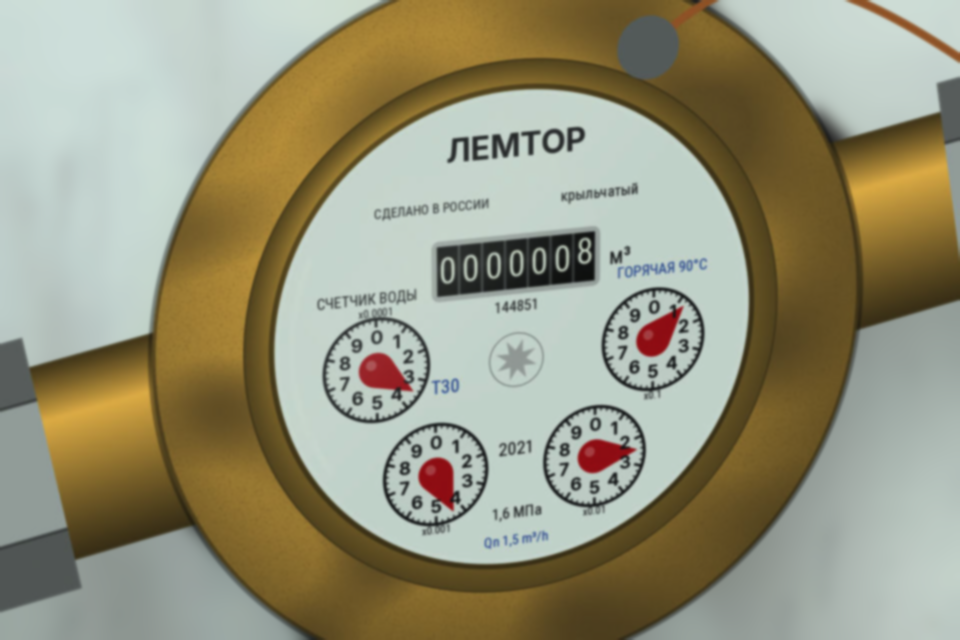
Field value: 8.1243 m³
